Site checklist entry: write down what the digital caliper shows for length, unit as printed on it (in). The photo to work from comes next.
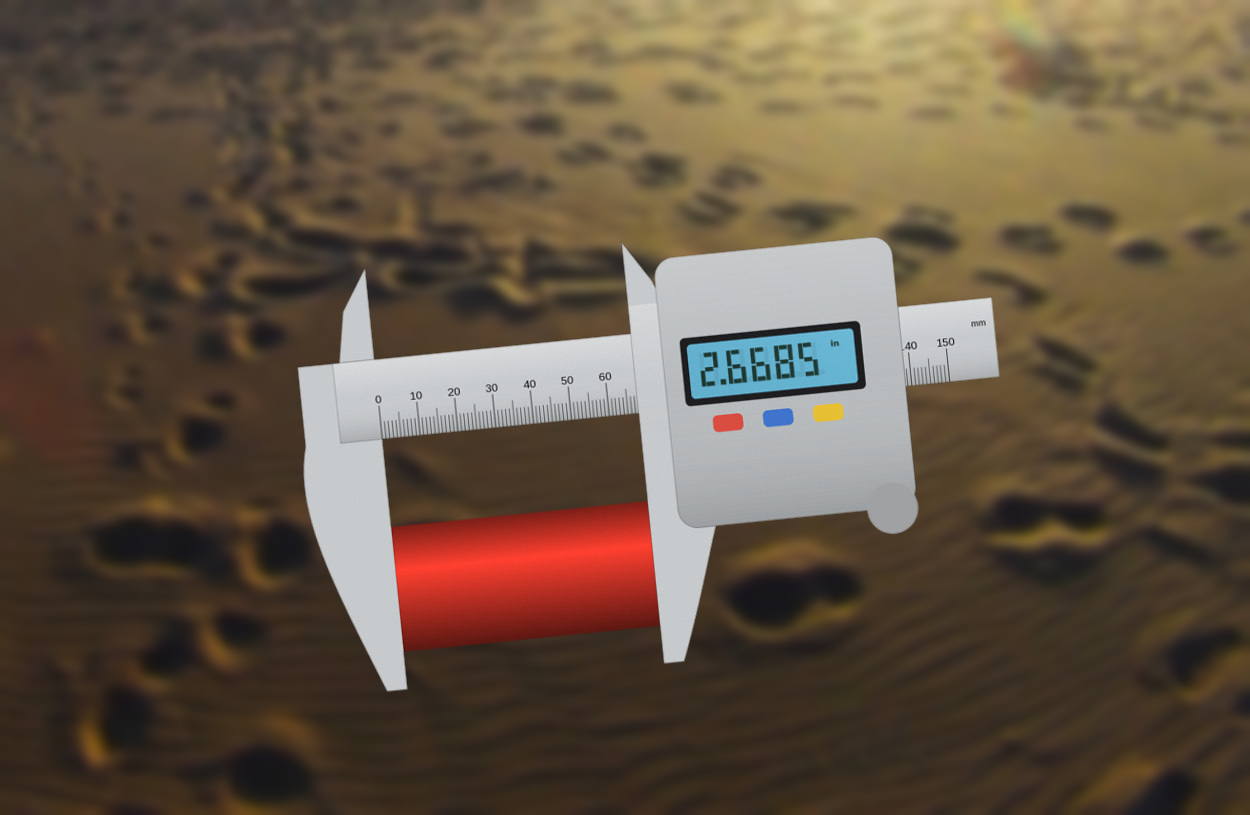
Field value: 2.6685 in
